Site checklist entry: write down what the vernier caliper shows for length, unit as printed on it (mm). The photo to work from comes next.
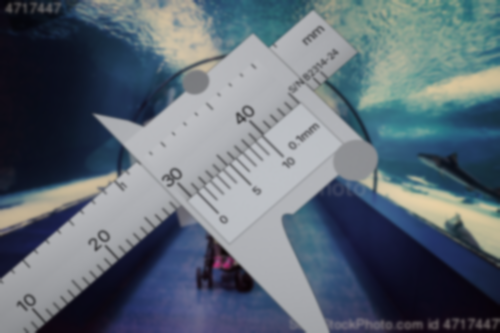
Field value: 30.8 mm
